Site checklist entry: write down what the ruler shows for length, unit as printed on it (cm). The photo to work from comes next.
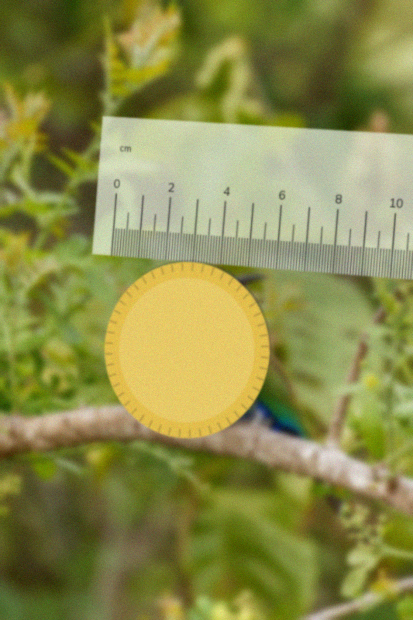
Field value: 6 cm
